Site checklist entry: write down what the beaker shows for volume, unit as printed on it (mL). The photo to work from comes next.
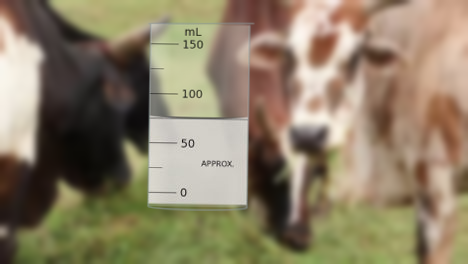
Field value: 75 mL
